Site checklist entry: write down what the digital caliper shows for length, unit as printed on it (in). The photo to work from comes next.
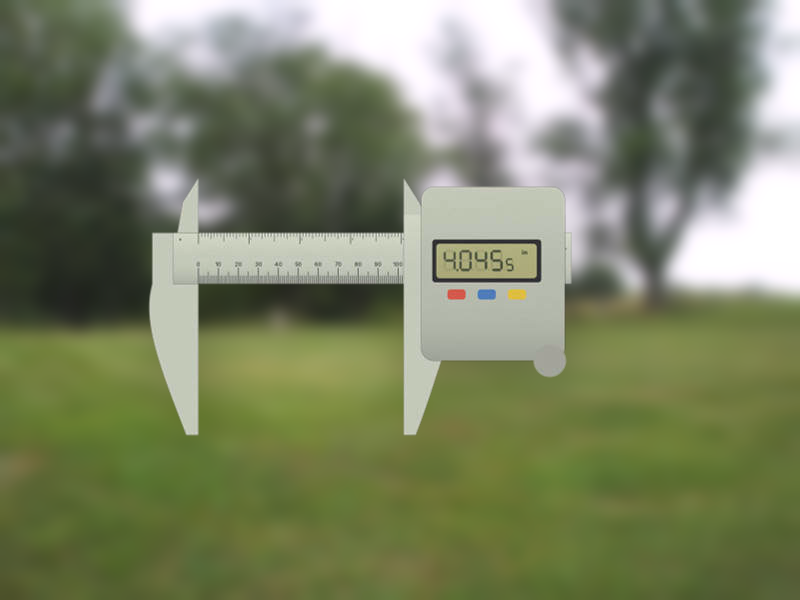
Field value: 4.0455 in
